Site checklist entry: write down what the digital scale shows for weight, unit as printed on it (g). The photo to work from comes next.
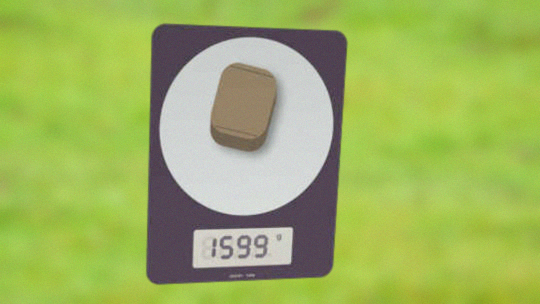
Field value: 1599 g
